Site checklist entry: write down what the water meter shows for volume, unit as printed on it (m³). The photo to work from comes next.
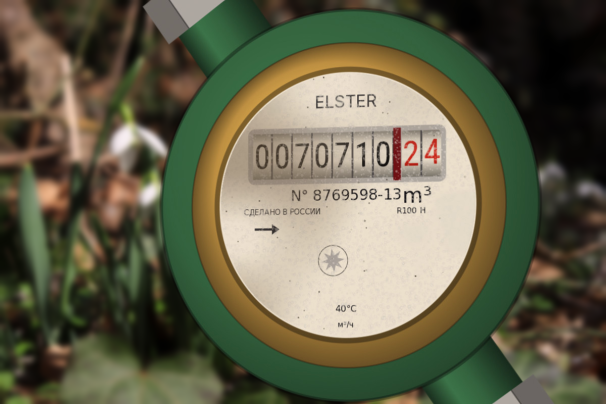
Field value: 70710.24 m³
